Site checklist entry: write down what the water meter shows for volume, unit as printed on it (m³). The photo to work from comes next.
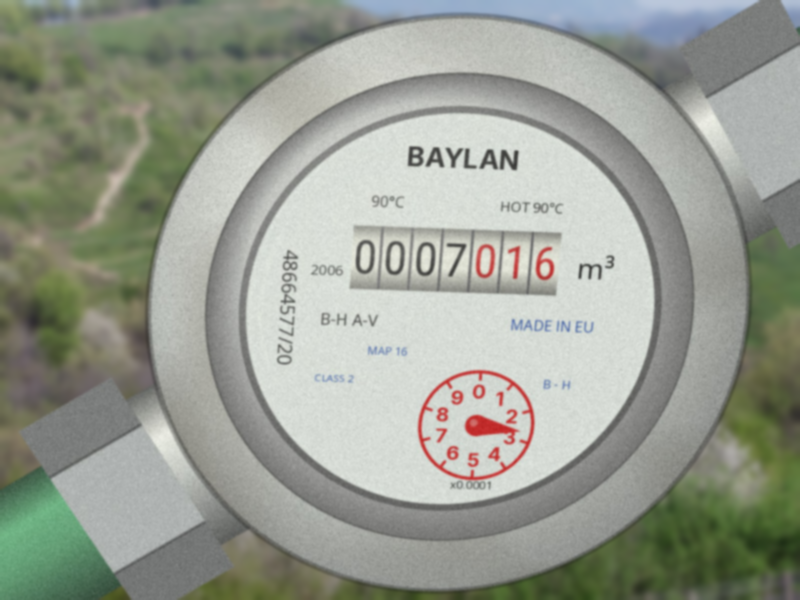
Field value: 7.0162 m³
